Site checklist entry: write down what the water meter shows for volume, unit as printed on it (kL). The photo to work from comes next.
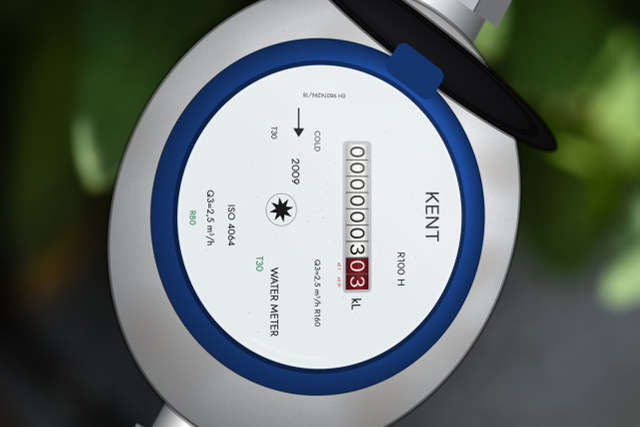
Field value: 3.03 kL
